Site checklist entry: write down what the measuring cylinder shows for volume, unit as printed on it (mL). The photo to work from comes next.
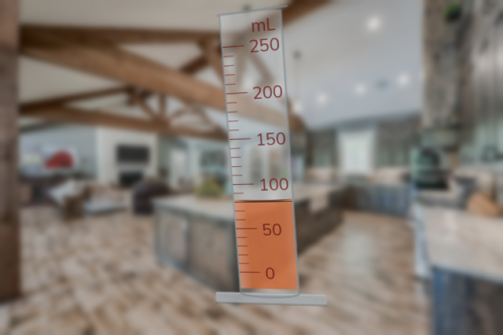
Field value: 80 mL
